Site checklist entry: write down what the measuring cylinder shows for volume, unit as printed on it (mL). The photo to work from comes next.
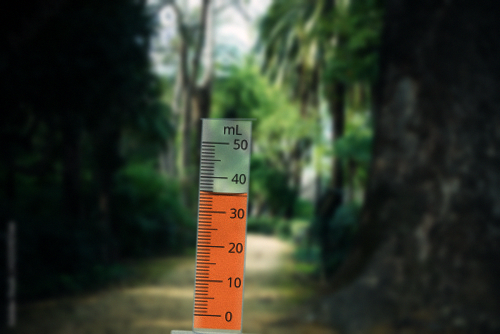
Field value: 35 mL
